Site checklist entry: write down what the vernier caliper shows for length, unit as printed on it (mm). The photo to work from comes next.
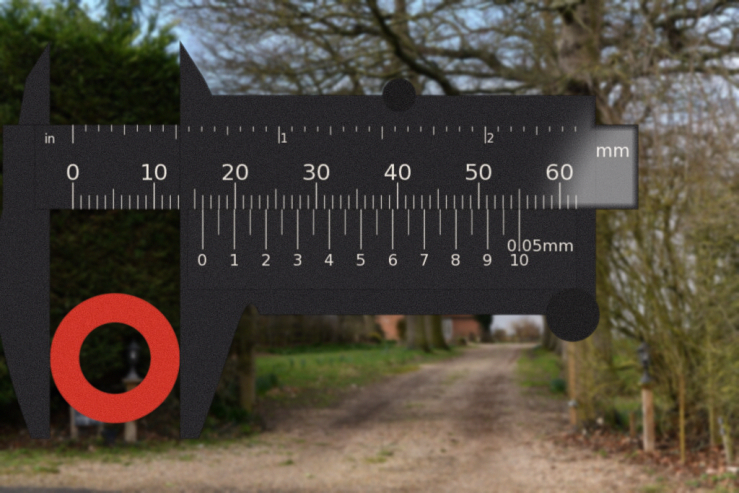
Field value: 16.0 mm
